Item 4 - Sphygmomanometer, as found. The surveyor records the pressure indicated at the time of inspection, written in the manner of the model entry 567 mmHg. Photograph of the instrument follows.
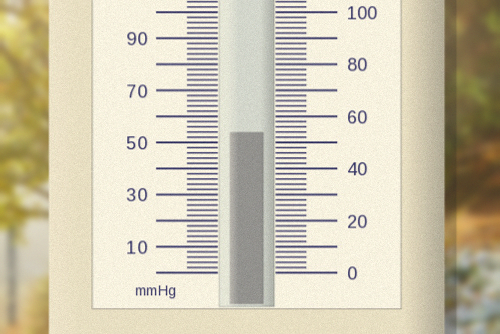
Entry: 54 mmHg
